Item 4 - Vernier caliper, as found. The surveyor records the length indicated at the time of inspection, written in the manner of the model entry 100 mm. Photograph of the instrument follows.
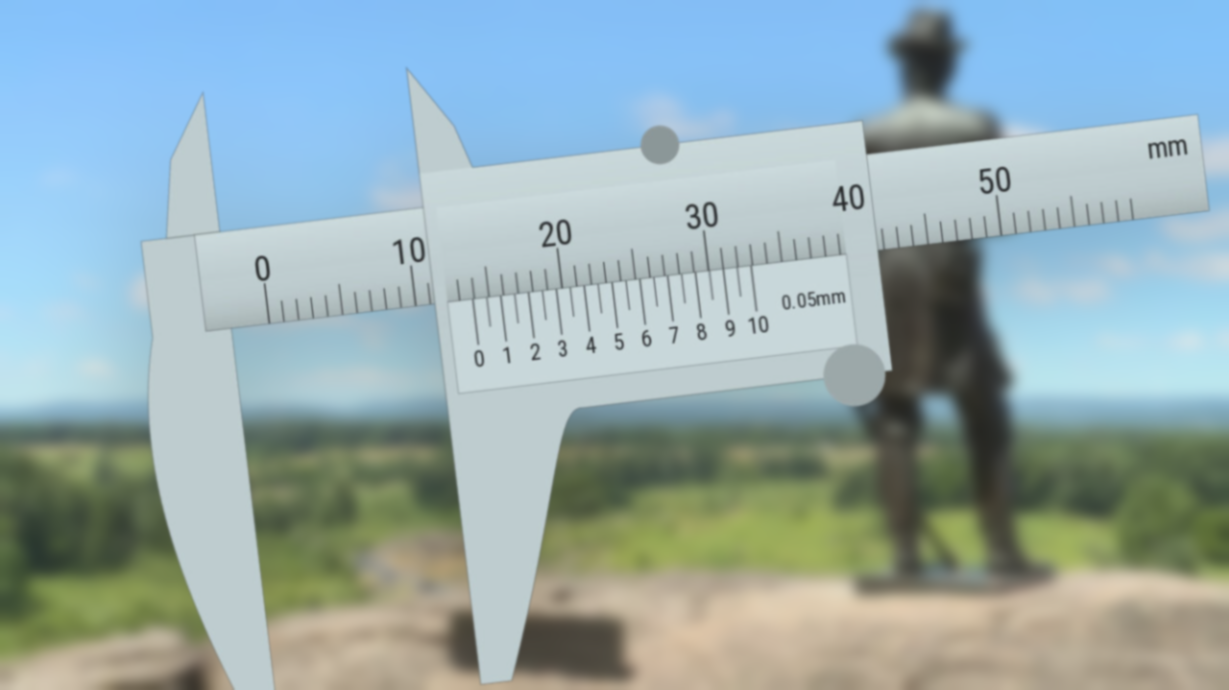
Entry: 13.9 mm
